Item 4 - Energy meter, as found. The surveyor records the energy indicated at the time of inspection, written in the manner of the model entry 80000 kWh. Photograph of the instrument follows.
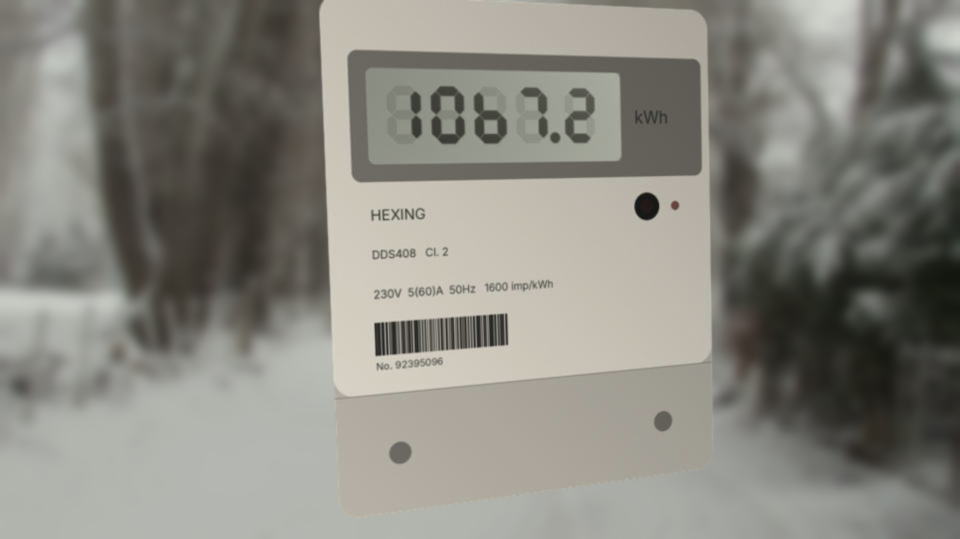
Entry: 1067.2 kWh
